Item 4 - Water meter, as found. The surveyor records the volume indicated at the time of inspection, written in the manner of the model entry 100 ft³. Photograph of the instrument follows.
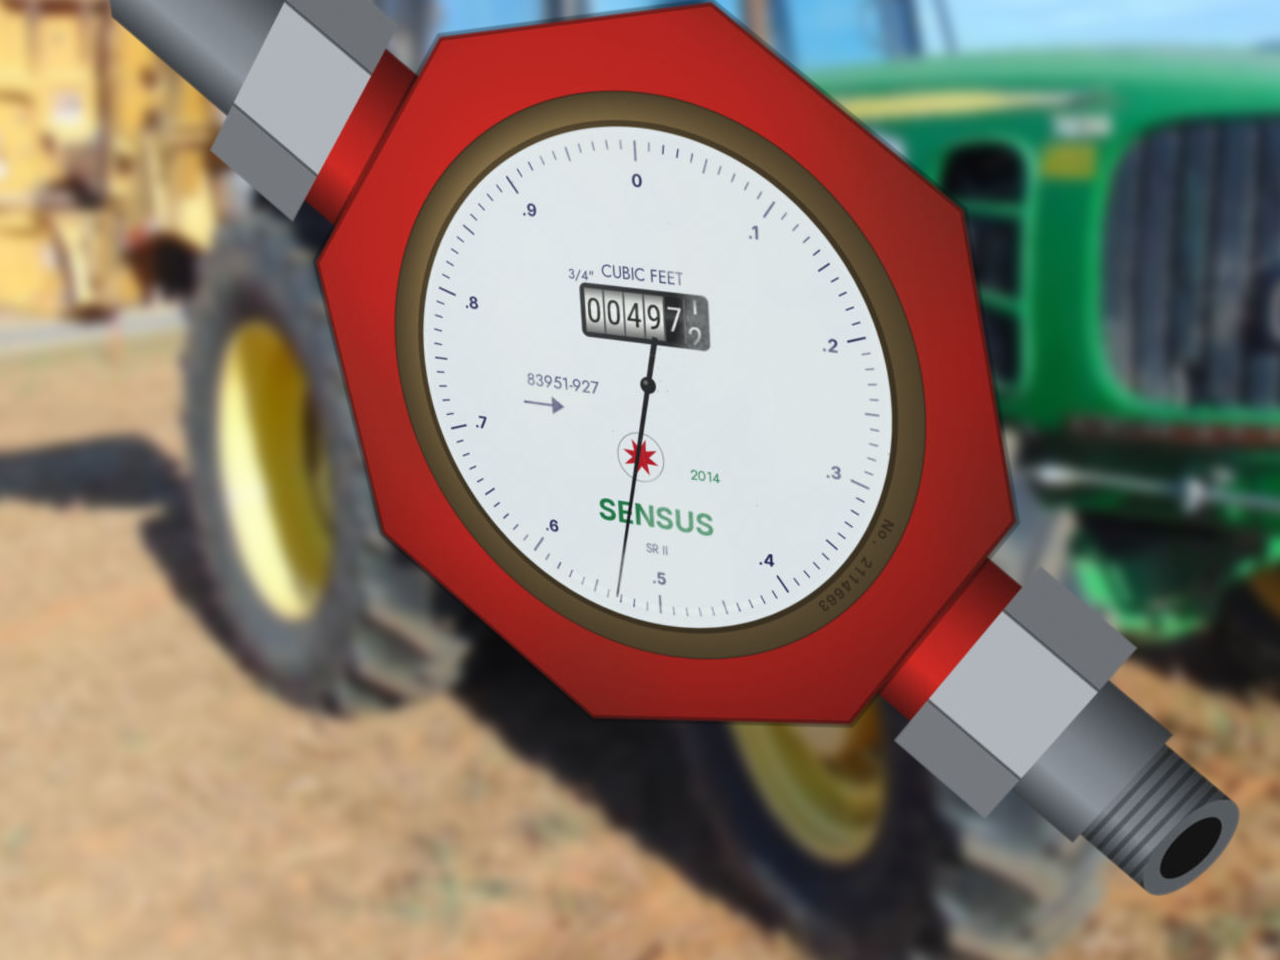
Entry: 4971.53 ft³
